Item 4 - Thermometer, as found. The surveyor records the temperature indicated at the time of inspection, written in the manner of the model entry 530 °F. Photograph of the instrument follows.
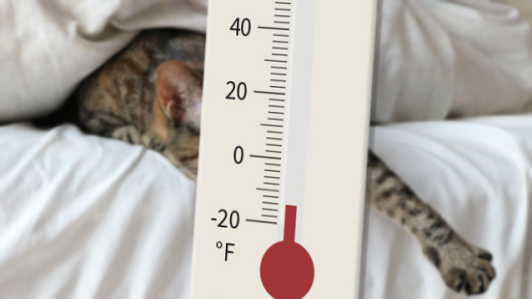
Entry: -14 °F
